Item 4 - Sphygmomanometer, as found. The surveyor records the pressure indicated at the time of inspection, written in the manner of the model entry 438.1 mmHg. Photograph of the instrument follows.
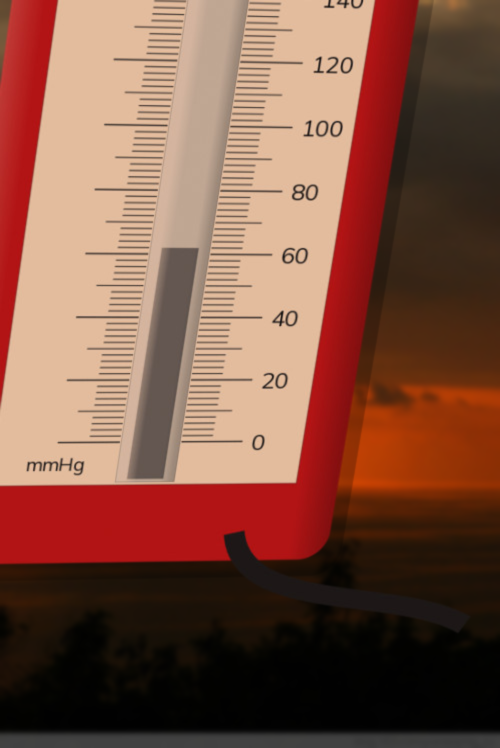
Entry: 62 mmHg
